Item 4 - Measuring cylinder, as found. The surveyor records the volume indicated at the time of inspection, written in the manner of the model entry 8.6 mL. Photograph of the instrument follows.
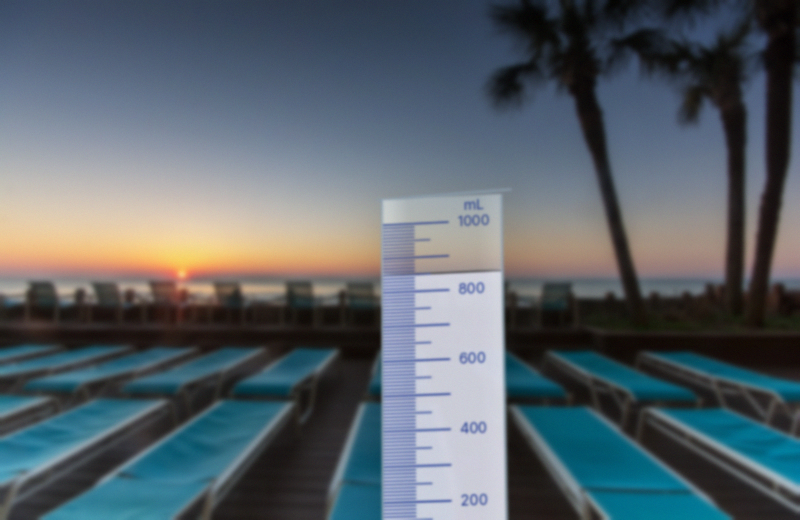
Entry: 850 mL
